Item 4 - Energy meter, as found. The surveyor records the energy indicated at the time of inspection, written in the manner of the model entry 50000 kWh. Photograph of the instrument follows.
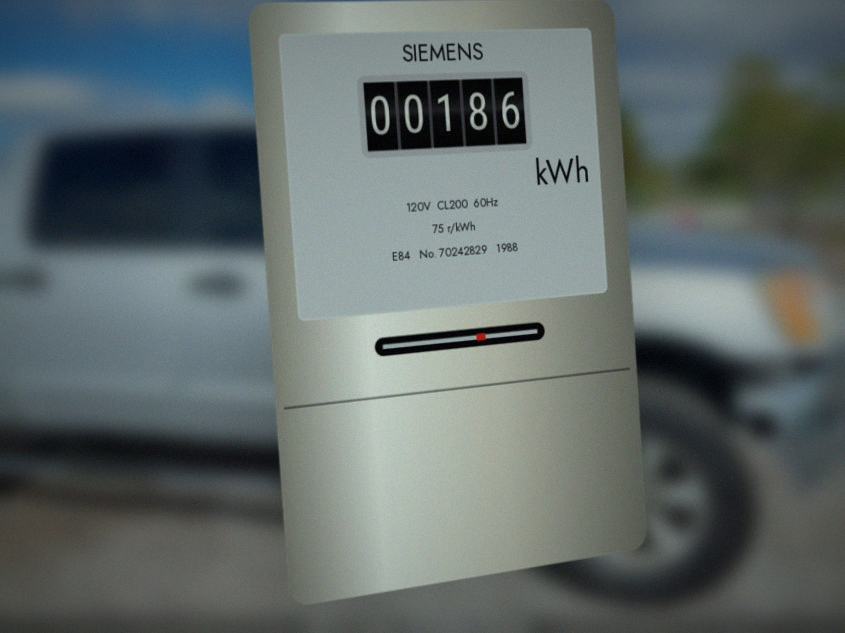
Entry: 186 kWh
